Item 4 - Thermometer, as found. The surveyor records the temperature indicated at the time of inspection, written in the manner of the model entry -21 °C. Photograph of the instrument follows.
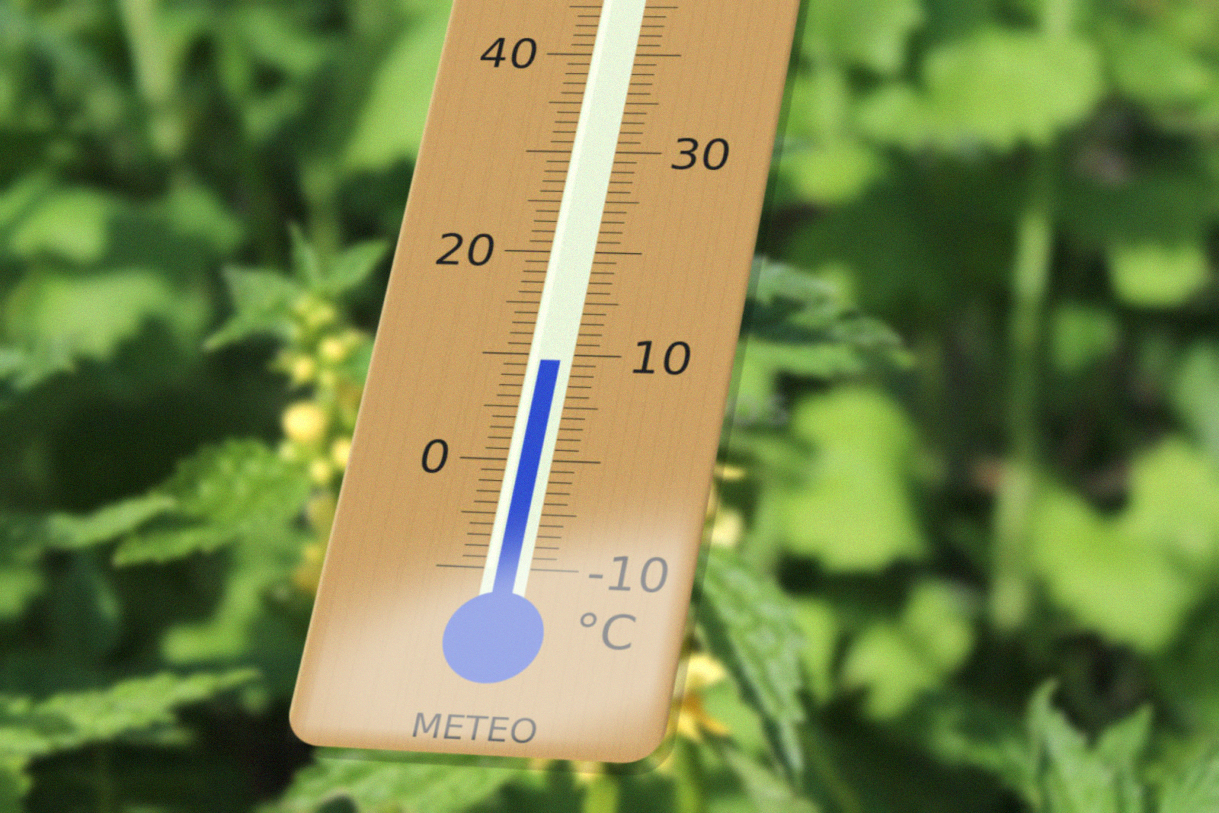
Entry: 9.5 °C
